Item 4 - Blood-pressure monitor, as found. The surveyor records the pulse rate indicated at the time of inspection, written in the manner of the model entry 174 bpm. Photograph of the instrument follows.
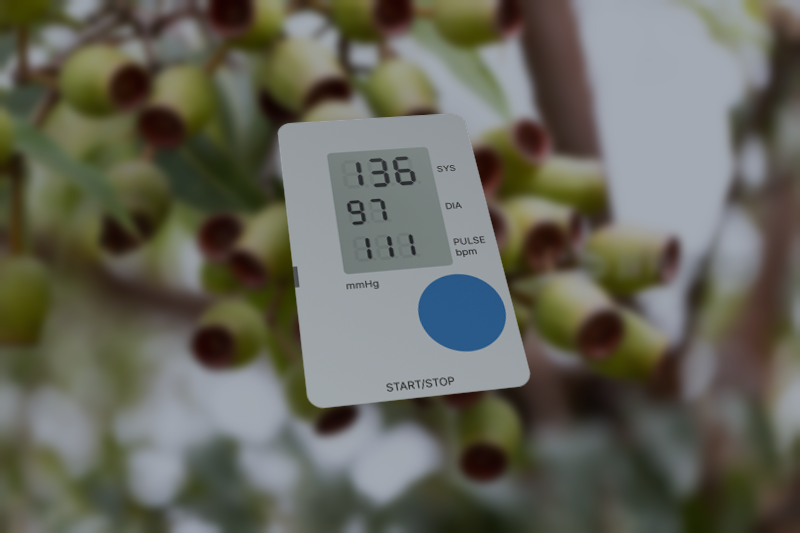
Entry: 111 bpm
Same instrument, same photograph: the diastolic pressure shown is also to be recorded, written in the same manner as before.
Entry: 97 mmHg
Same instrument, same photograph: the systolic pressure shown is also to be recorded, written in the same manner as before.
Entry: 136 mmHg
